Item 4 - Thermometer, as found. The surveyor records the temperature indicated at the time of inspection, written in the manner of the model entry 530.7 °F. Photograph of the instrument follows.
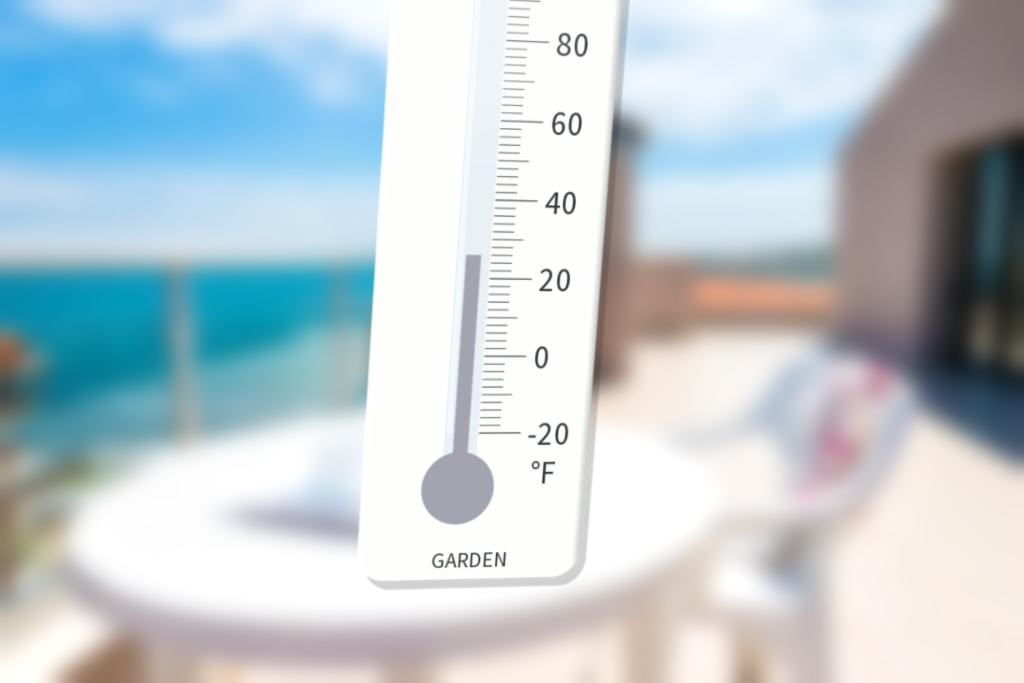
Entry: 26 °F
